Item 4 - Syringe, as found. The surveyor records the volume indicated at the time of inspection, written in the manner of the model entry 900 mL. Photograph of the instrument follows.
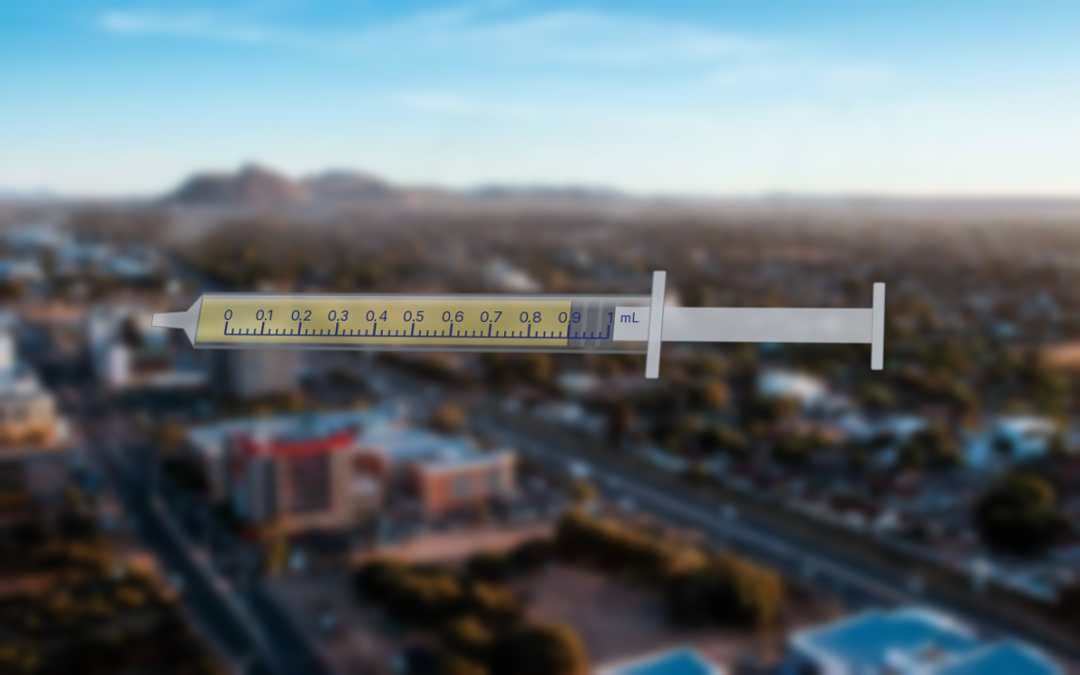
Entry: 0.9 mL
